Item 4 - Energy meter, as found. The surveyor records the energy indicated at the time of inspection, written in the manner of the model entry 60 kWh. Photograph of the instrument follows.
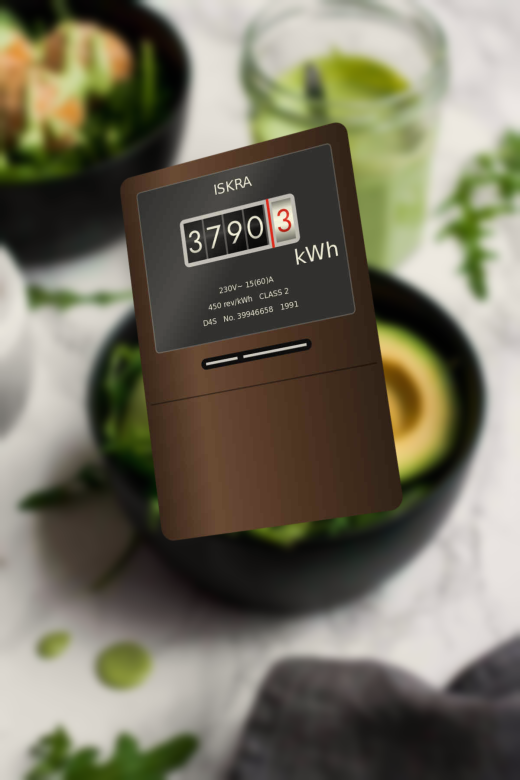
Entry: 3790.3 kWh
